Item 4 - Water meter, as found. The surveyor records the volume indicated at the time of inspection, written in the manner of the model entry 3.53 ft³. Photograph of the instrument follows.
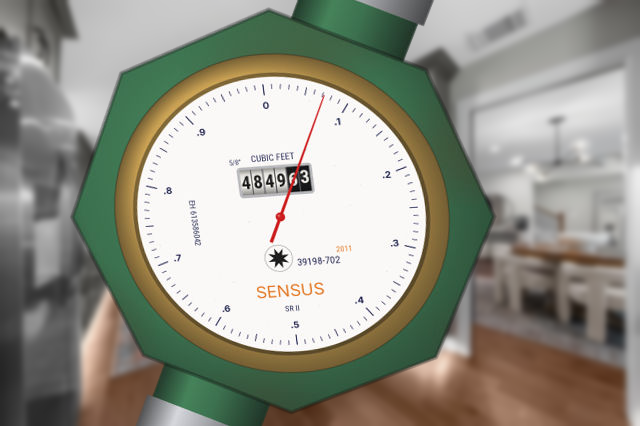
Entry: 484963.07 ft³
